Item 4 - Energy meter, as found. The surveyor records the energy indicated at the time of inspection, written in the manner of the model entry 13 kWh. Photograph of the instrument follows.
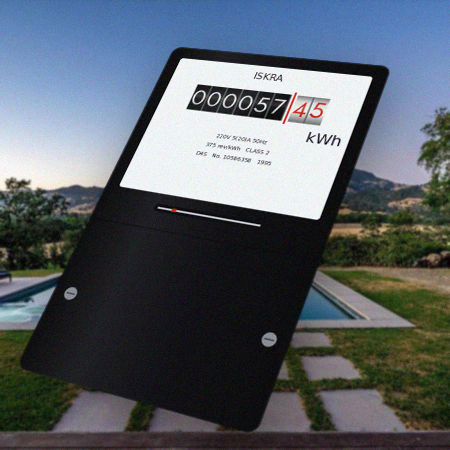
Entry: 57.45 kWh
